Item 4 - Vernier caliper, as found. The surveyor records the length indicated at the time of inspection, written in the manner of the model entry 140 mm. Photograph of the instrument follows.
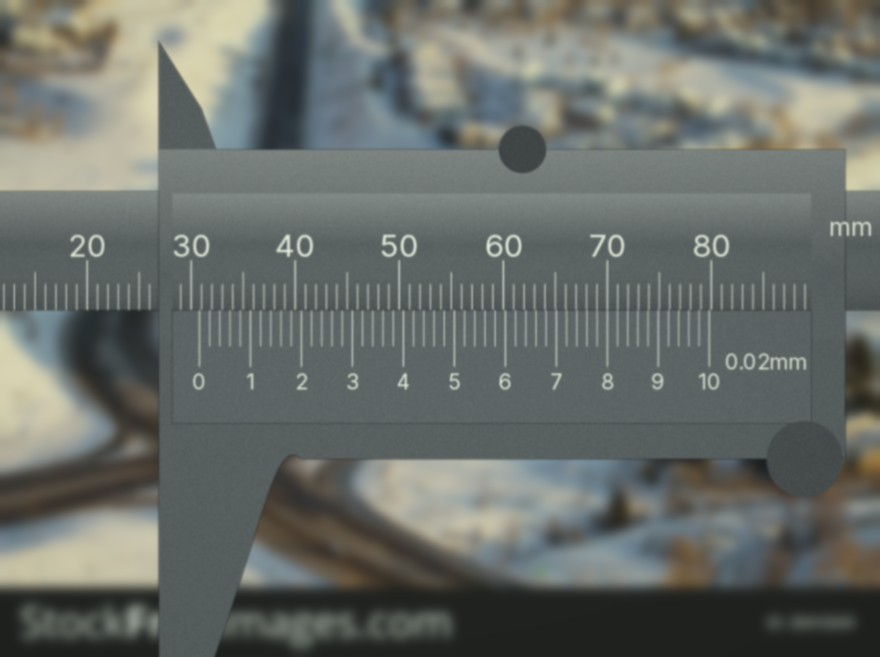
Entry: 30.8 mm
